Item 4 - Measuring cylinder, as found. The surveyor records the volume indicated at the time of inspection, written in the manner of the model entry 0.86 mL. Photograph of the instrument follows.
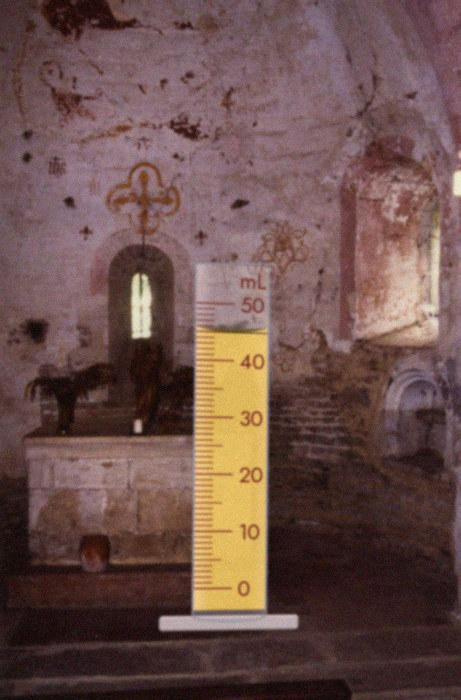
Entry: 45 mL
